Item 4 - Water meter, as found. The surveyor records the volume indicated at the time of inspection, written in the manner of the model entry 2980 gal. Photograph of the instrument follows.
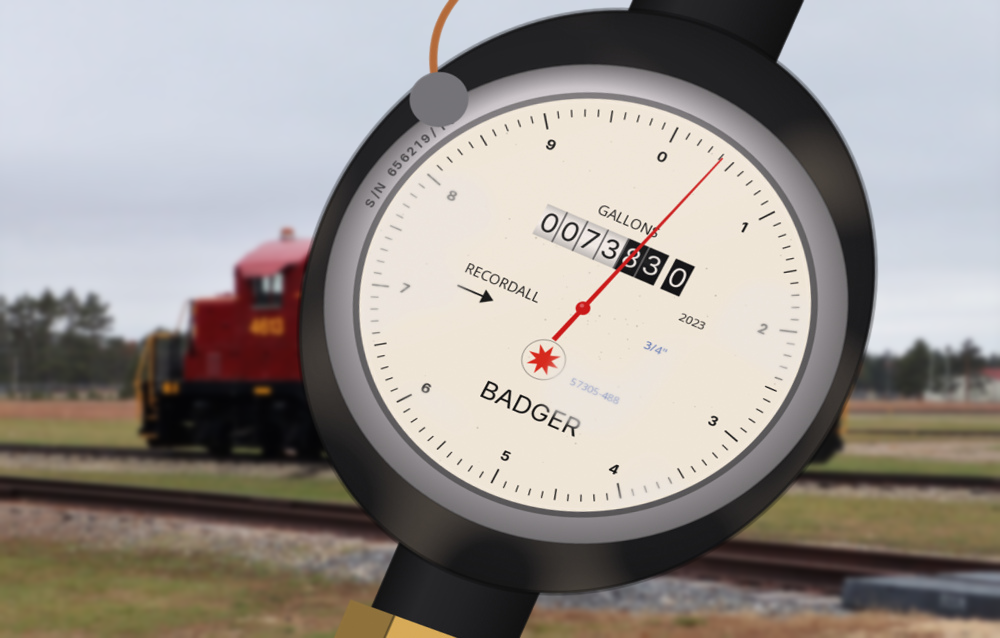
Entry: 73830.4 gal
